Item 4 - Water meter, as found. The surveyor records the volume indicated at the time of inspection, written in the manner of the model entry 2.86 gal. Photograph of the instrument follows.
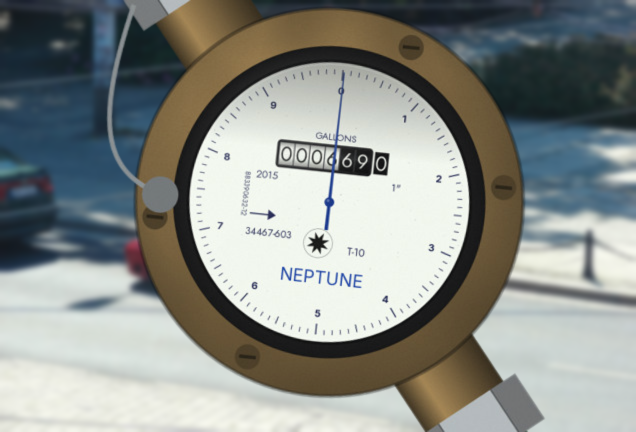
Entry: 6690.0 gal
